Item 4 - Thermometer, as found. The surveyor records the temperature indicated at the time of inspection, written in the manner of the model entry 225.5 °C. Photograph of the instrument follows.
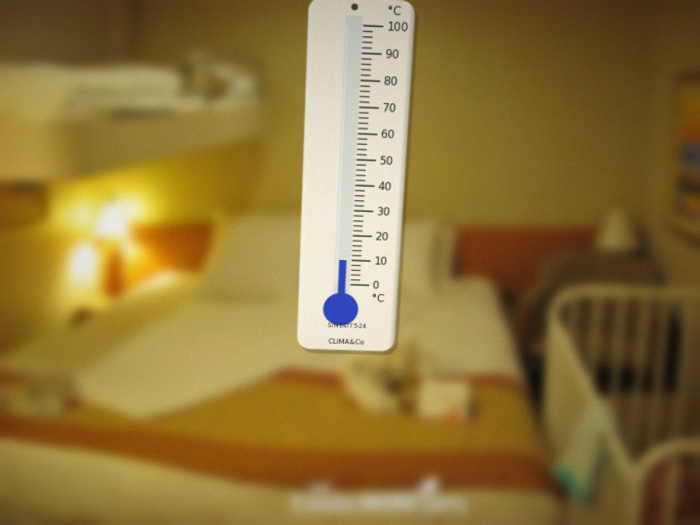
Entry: 10 °C
